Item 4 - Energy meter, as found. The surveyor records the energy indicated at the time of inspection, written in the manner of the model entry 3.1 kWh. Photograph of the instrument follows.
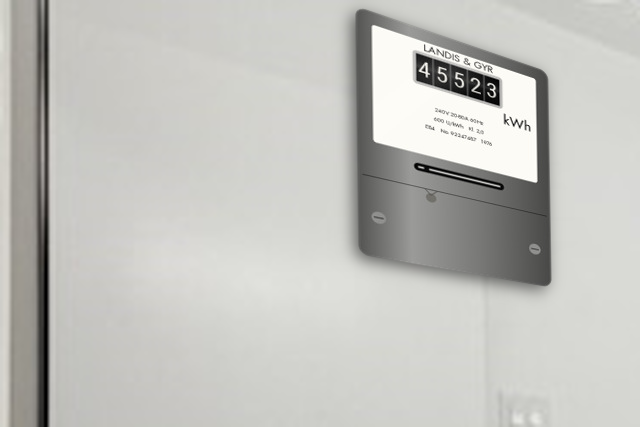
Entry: 45523 kWh
